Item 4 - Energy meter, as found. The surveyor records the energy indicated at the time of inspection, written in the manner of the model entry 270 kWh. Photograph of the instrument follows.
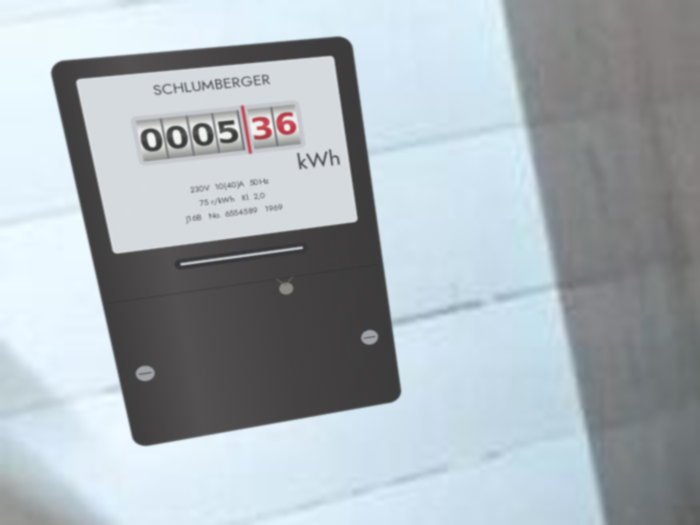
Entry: 5.36 kWh
